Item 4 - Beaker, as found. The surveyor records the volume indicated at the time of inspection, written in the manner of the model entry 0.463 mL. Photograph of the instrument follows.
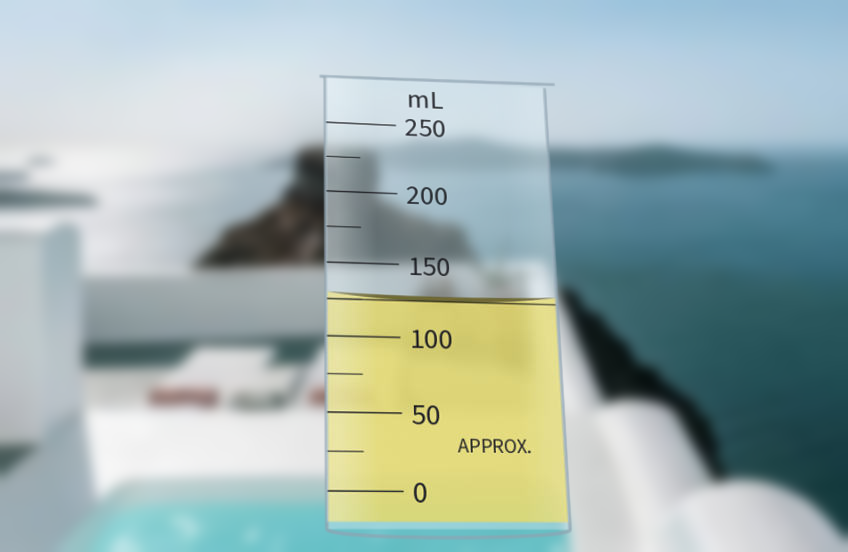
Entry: 125 mL
